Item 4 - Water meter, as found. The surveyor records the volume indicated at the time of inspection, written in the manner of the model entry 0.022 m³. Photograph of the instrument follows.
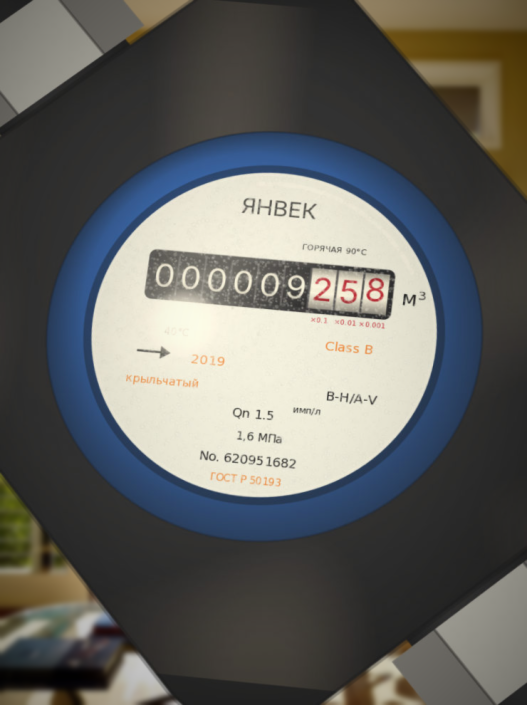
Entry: 9.258 m³
